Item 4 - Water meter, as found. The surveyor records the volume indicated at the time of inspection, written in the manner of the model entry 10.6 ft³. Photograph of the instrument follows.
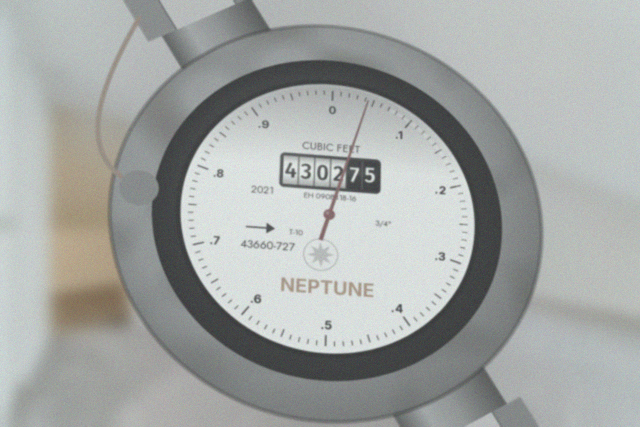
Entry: 430275.04 ft³
